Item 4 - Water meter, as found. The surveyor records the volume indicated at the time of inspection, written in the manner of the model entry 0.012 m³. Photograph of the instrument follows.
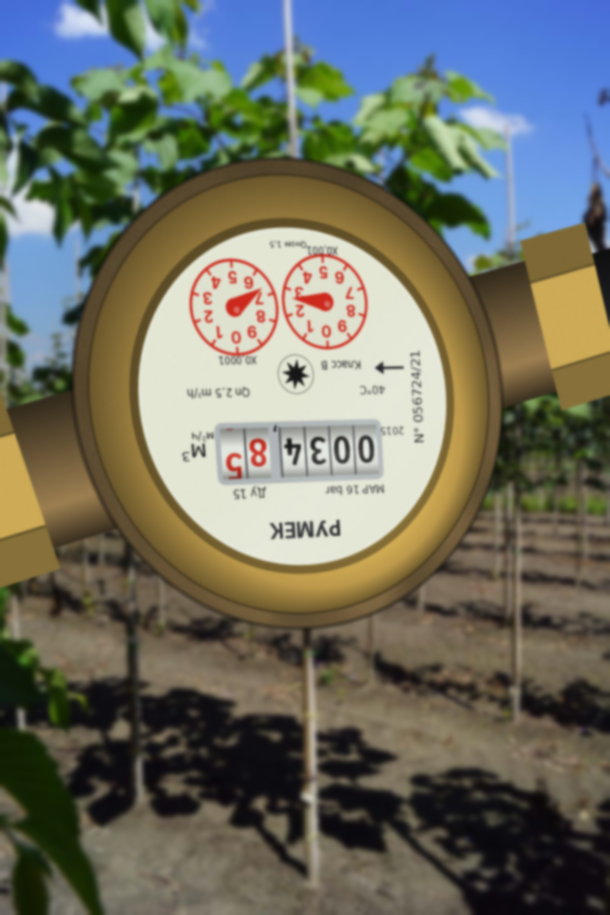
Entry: 34.8526 m³
